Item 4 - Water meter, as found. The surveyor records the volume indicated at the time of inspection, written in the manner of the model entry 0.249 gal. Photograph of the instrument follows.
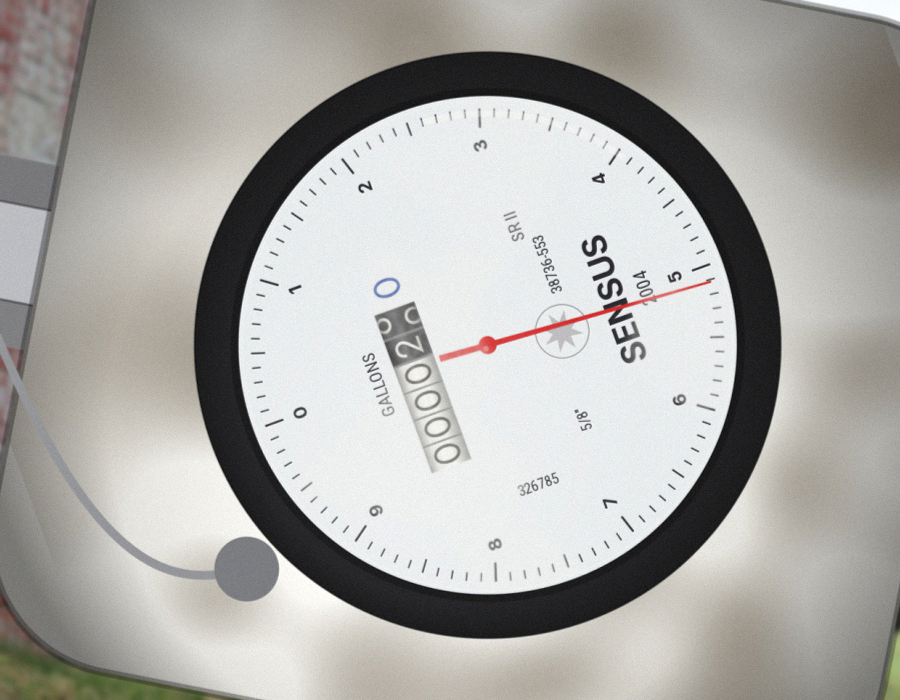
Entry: 285.1 gal
